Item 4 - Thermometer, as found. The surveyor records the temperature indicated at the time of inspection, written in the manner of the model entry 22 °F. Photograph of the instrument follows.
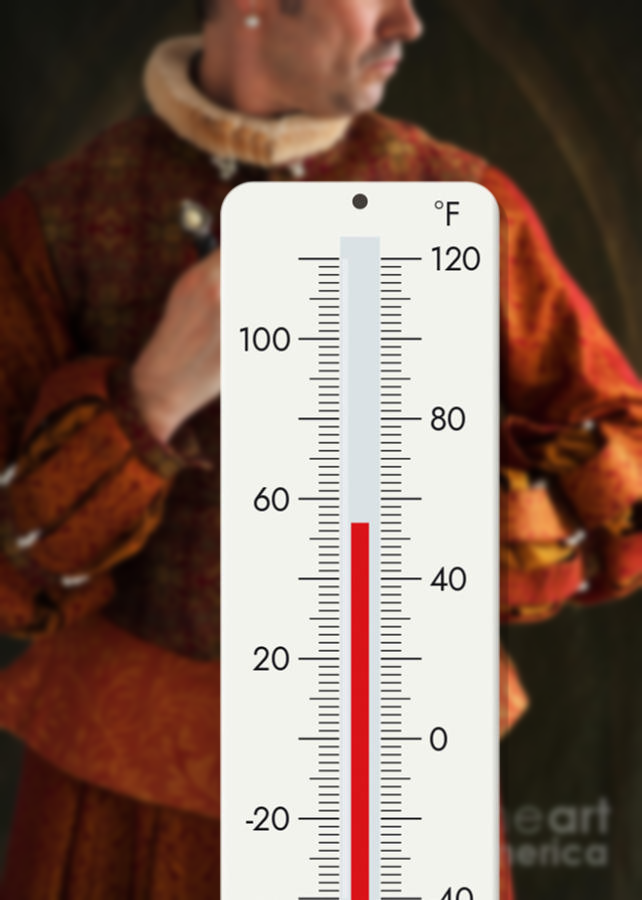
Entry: 54 °F
